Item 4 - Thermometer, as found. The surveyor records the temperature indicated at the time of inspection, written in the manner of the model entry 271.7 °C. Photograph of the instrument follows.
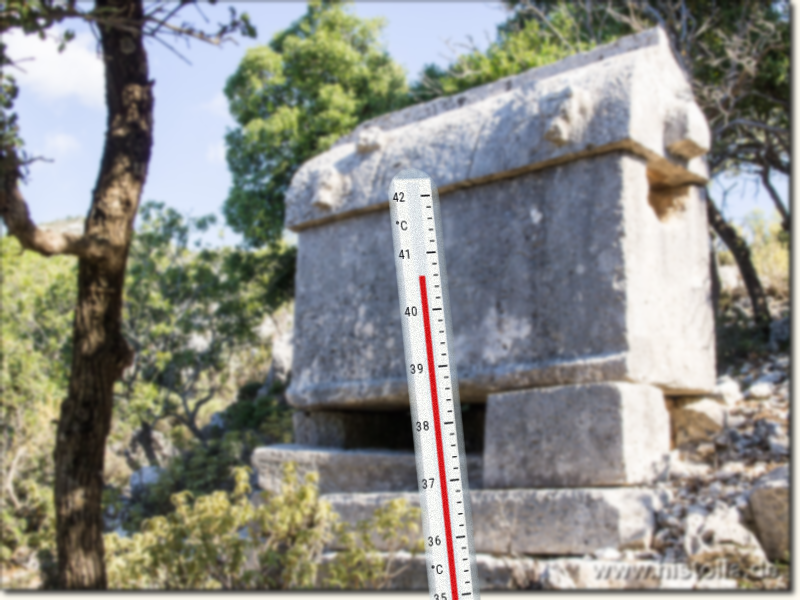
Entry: 40.6 °C
